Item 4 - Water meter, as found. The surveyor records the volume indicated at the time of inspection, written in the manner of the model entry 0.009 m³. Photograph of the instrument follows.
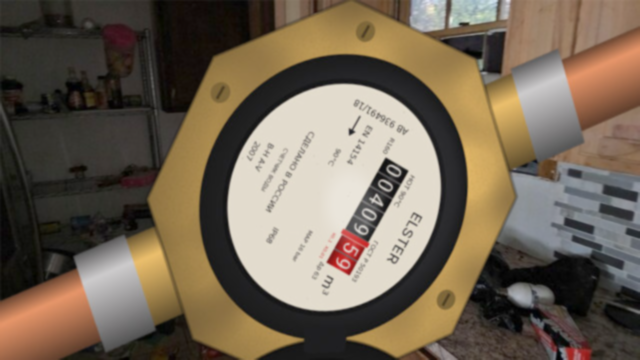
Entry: 409.59 m³
